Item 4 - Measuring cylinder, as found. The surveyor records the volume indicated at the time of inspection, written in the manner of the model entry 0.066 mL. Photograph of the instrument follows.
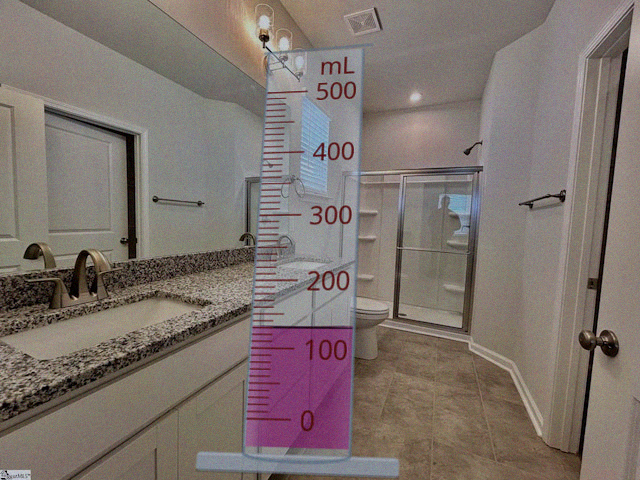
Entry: 130 mL
